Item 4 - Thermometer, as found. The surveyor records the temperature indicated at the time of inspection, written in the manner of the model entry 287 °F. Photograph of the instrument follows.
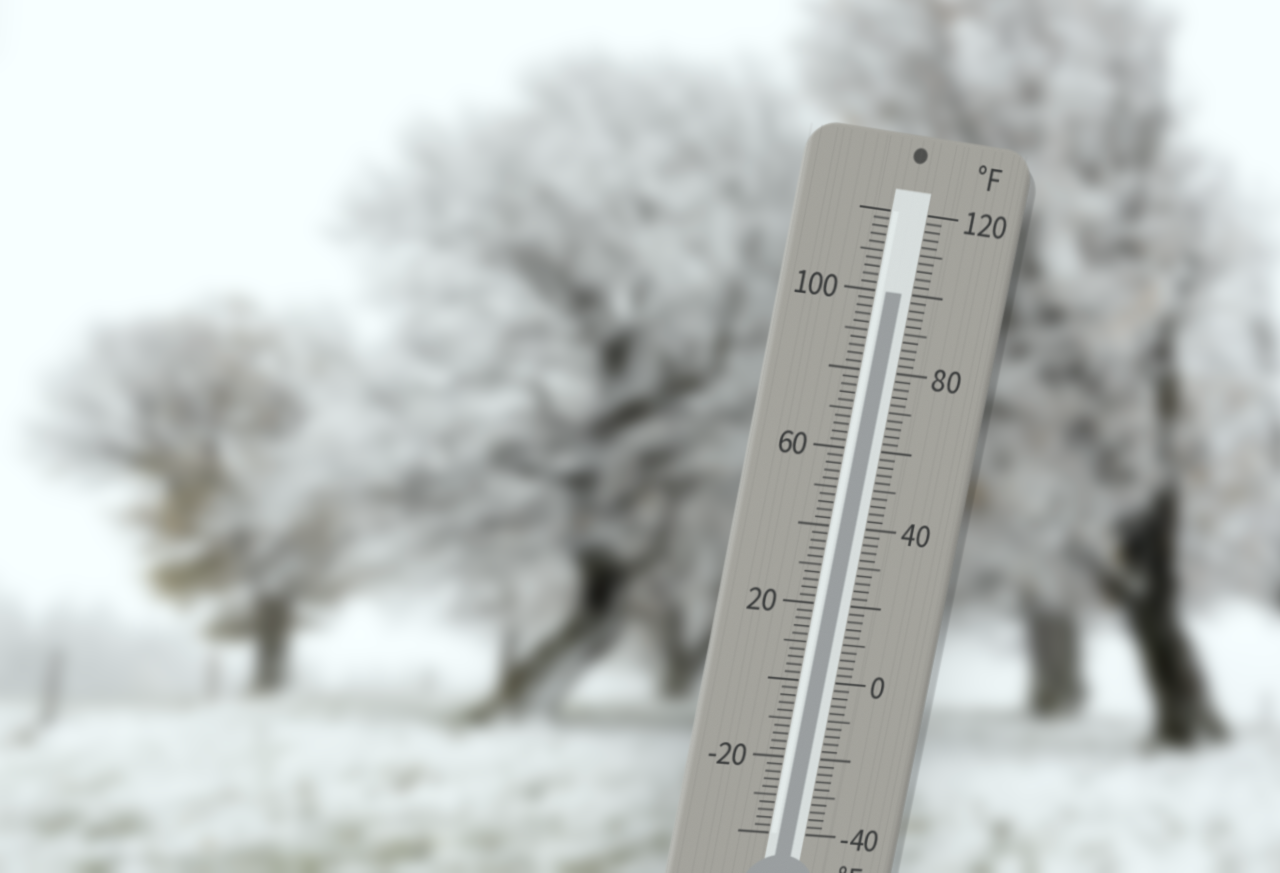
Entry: 100 °F
